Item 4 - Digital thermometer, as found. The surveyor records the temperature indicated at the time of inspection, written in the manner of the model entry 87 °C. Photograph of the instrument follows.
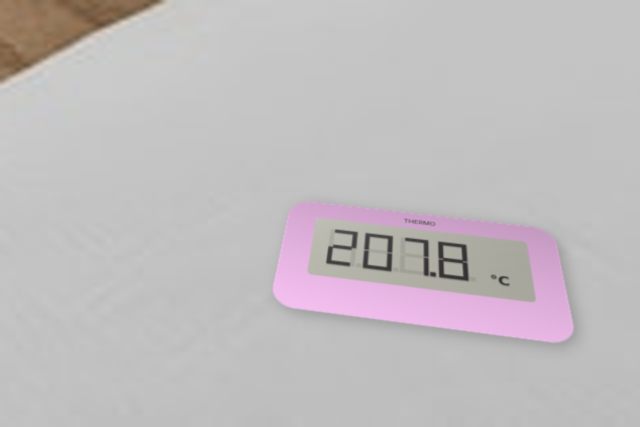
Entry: 207.8 °C
